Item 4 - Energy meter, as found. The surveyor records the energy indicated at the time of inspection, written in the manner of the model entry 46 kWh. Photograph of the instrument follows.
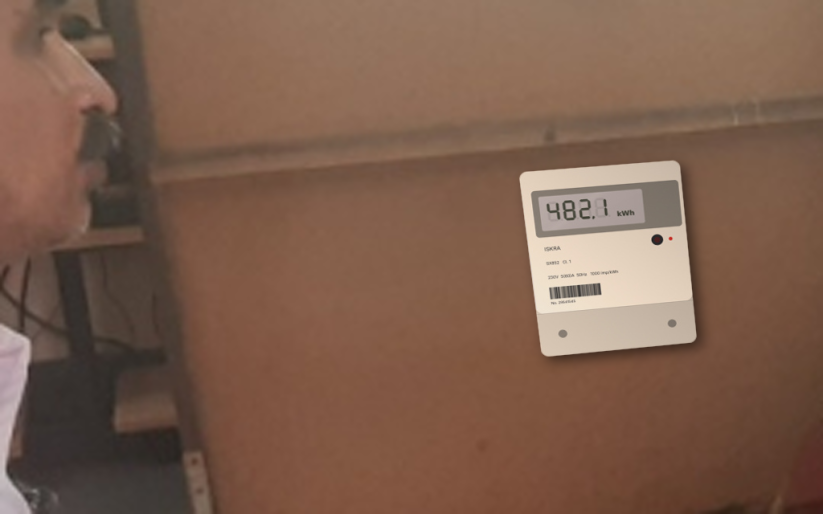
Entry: 482.1 kWh
